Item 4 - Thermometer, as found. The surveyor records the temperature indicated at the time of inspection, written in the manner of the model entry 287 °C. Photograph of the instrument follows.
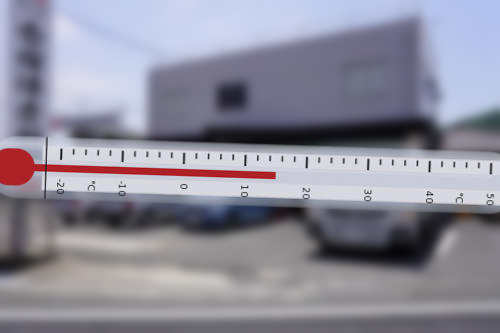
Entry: 15 °C
